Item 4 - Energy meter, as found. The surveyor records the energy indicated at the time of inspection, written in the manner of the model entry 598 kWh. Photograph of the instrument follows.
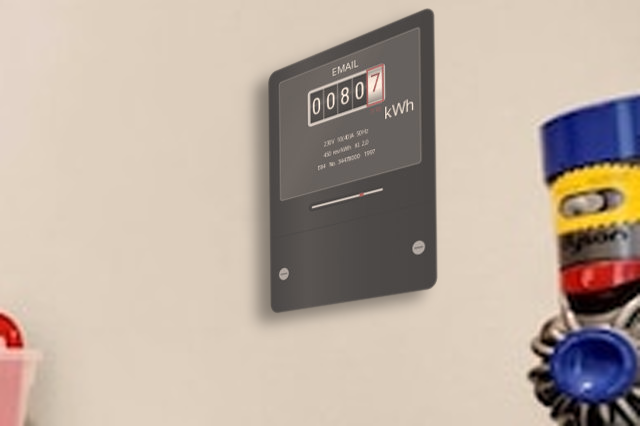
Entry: 80.7 kWh
